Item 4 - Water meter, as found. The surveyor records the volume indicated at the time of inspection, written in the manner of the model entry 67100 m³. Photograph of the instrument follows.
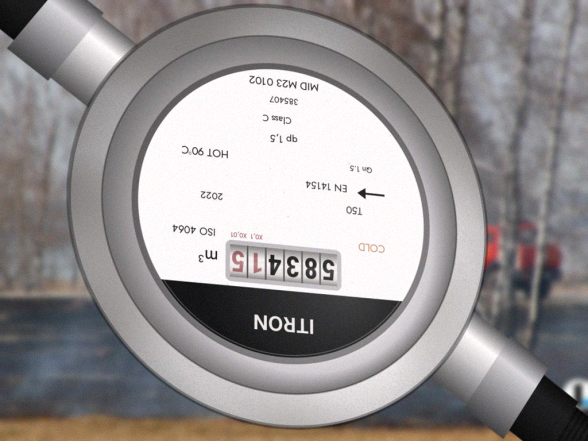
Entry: 5834.15 m³
